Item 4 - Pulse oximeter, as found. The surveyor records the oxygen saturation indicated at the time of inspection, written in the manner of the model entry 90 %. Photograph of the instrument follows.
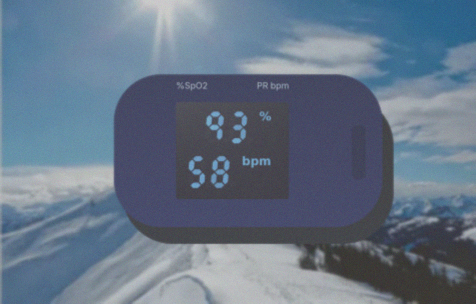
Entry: 93 %
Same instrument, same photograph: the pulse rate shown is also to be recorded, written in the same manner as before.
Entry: 58 bpm
